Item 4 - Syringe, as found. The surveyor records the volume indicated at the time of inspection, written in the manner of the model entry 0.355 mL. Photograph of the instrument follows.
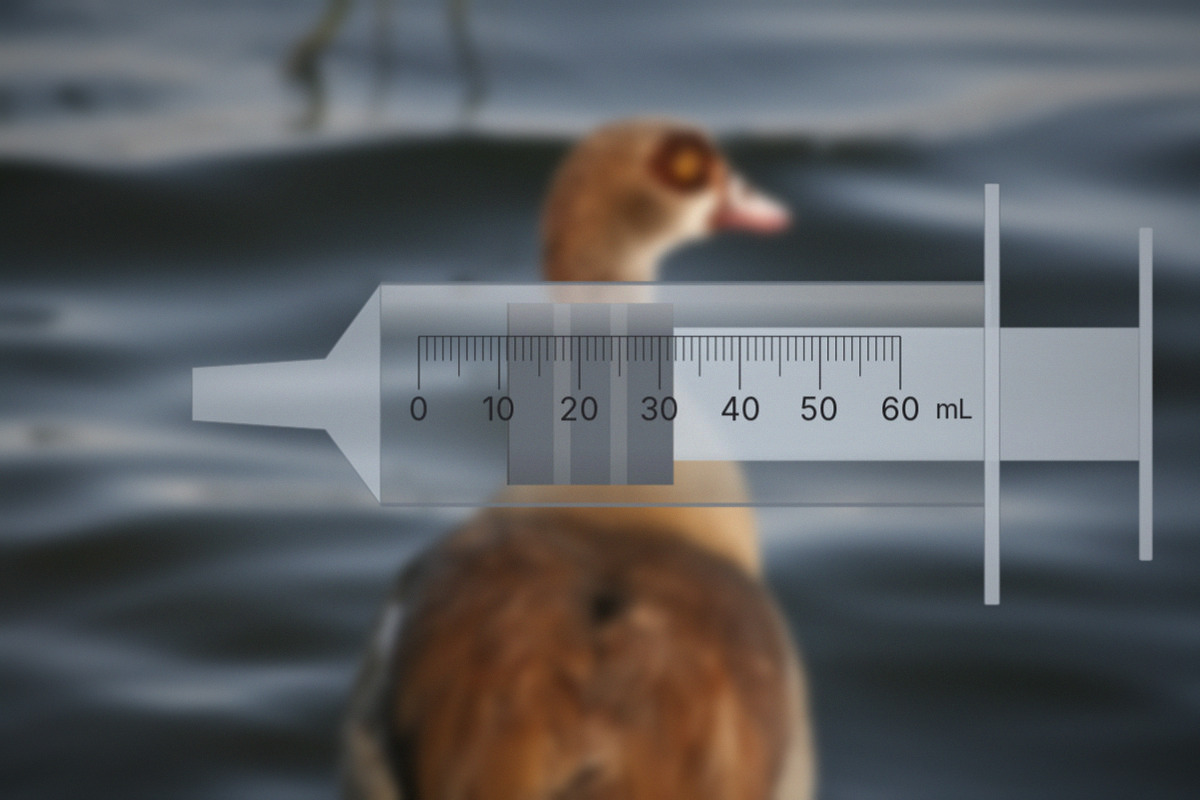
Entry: 11 mL
